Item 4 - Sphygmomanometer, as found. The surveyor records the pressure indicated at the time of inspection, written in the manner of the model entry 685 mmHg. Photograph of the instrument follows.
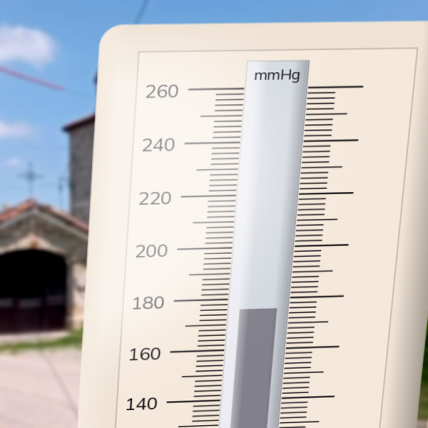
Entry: 176 mmHg
